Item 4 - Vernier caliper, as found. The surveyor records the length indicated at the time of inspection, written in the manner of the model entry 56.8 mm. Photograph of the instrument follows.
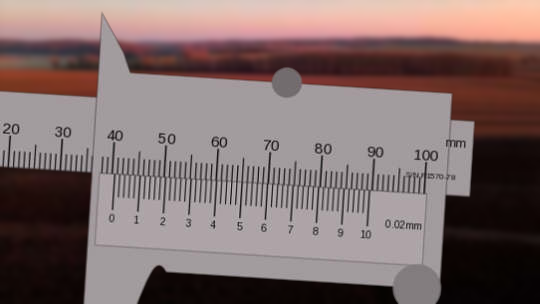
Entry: 40.5 mm
